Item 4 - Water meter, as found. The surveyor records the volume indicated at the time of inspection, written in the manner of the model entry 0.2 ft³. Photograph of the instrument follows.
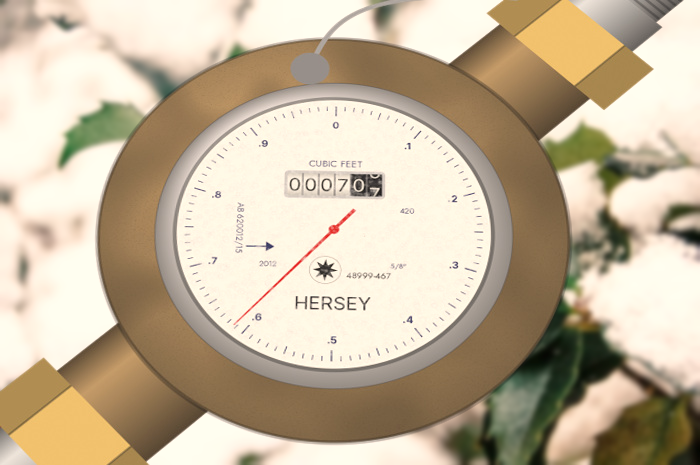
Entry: 706.61 ft³
